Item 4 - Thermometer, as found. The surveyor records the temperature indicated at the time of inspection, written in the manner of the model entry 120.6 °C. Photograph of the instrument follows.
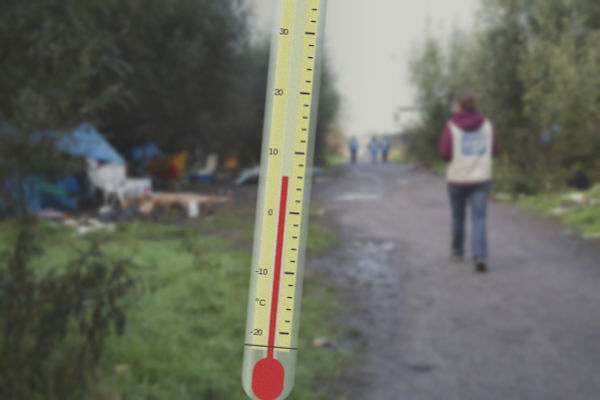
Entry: 6 °C
